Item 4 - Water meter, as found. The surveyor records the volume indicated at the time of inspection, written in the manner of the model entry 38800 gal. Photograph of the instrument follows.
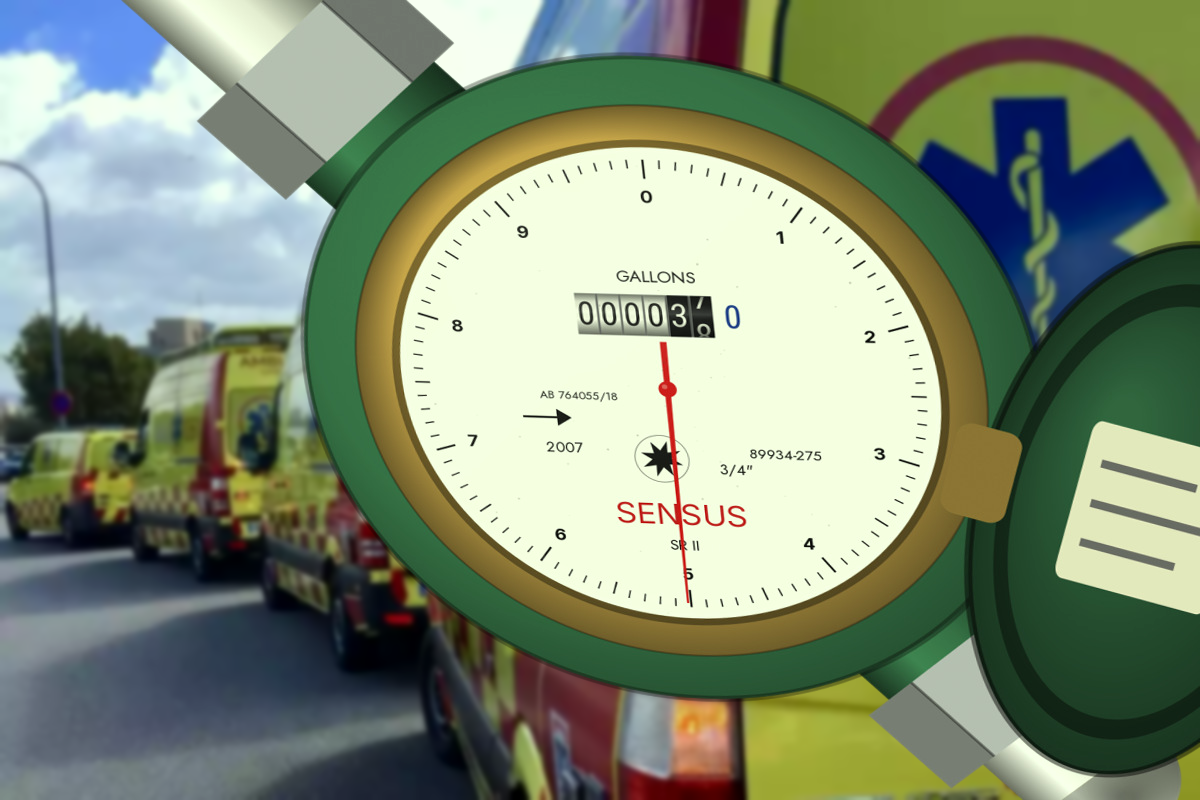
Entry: 375.0 gal
